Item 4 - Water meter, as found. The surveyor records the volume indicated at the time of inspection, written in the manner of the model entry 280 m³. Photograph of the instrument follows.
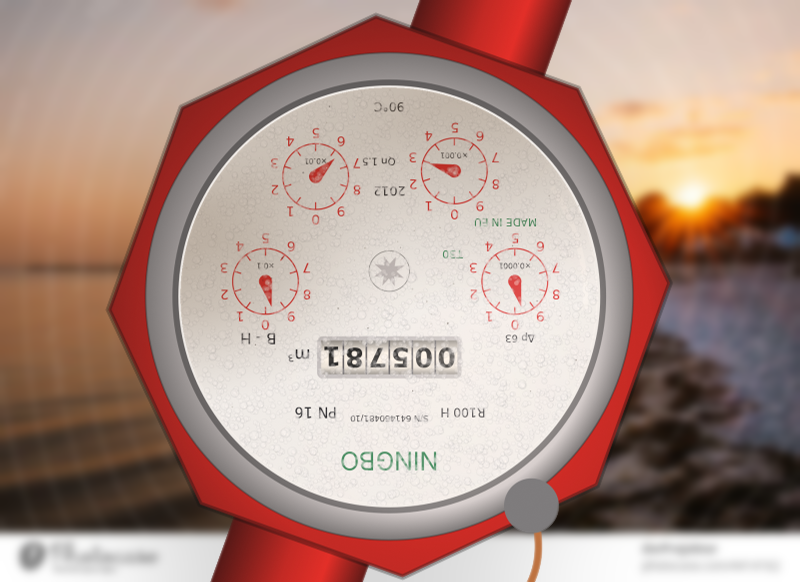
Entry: 5780.9629 m³
